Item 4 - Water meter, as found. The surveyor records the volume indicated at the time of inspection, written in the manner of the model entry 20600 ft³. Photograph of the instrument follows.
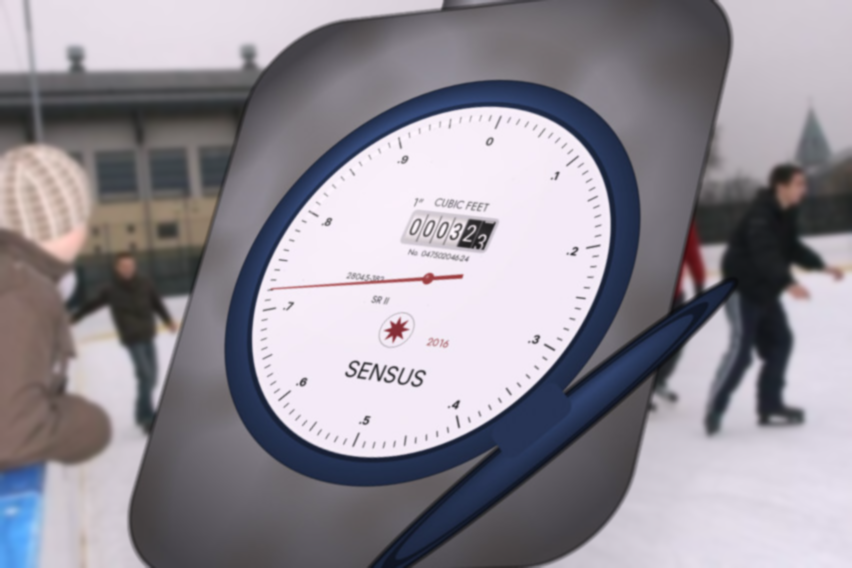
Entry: 322.72 ft³
